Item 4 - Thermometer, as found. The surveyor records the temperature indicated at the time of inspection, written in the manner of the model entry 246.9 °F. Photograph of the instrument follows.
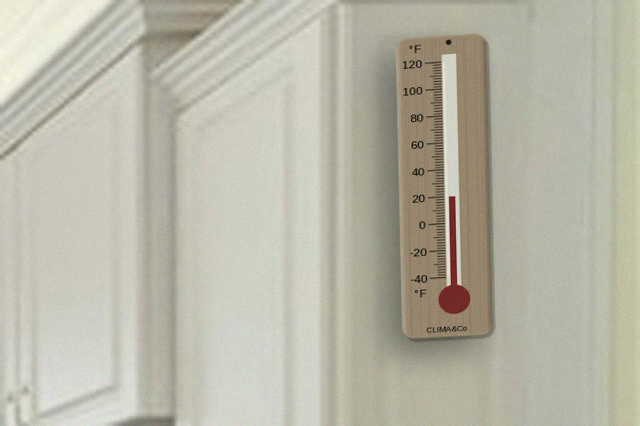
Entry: 20 °F
